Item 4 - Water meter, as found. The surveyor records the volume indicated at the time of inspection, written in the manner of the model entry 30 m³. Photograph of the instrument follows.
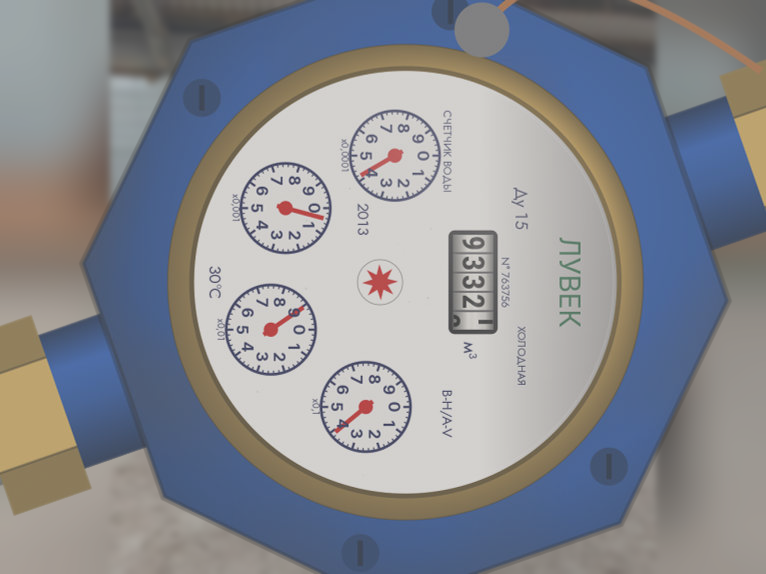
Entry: 93321.3904 m³
